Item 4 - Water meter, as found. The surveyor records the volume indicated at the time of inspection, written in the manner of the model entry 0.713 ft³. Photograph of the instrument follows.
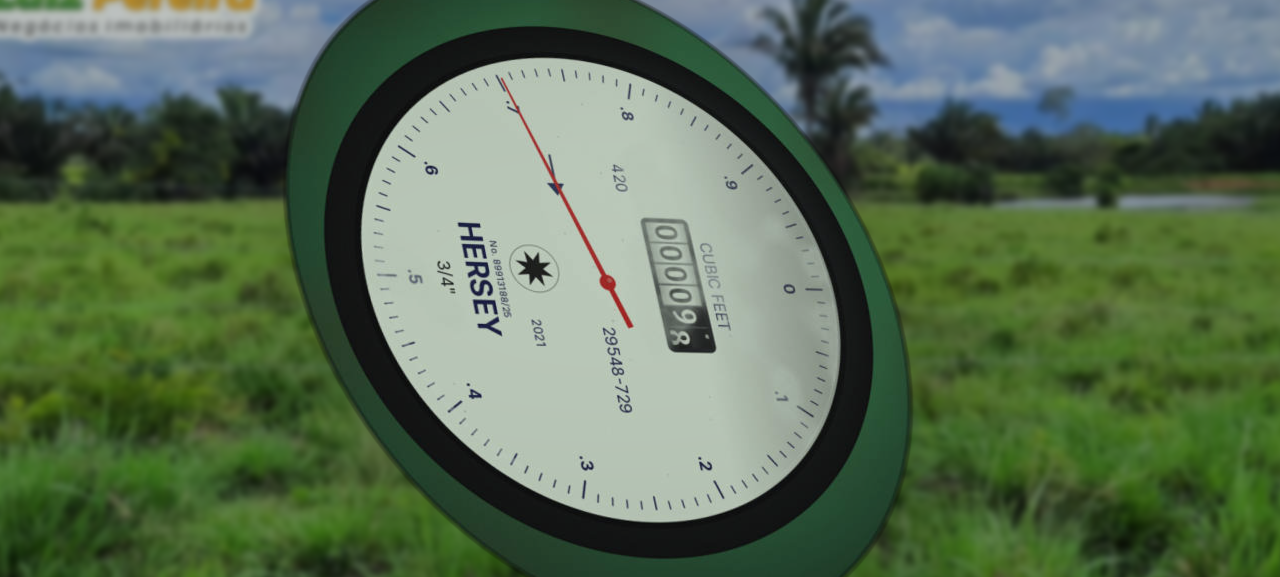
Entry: 97.70 ft³
